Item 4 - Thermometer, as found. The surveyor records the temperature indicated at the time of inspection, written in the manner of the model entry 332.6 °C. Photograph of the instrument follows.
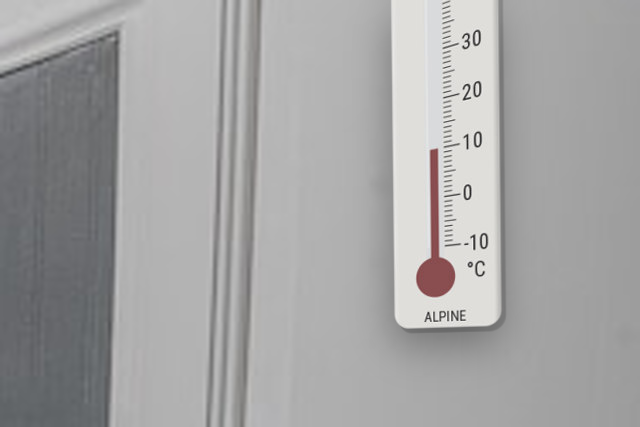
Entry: 10 °C
